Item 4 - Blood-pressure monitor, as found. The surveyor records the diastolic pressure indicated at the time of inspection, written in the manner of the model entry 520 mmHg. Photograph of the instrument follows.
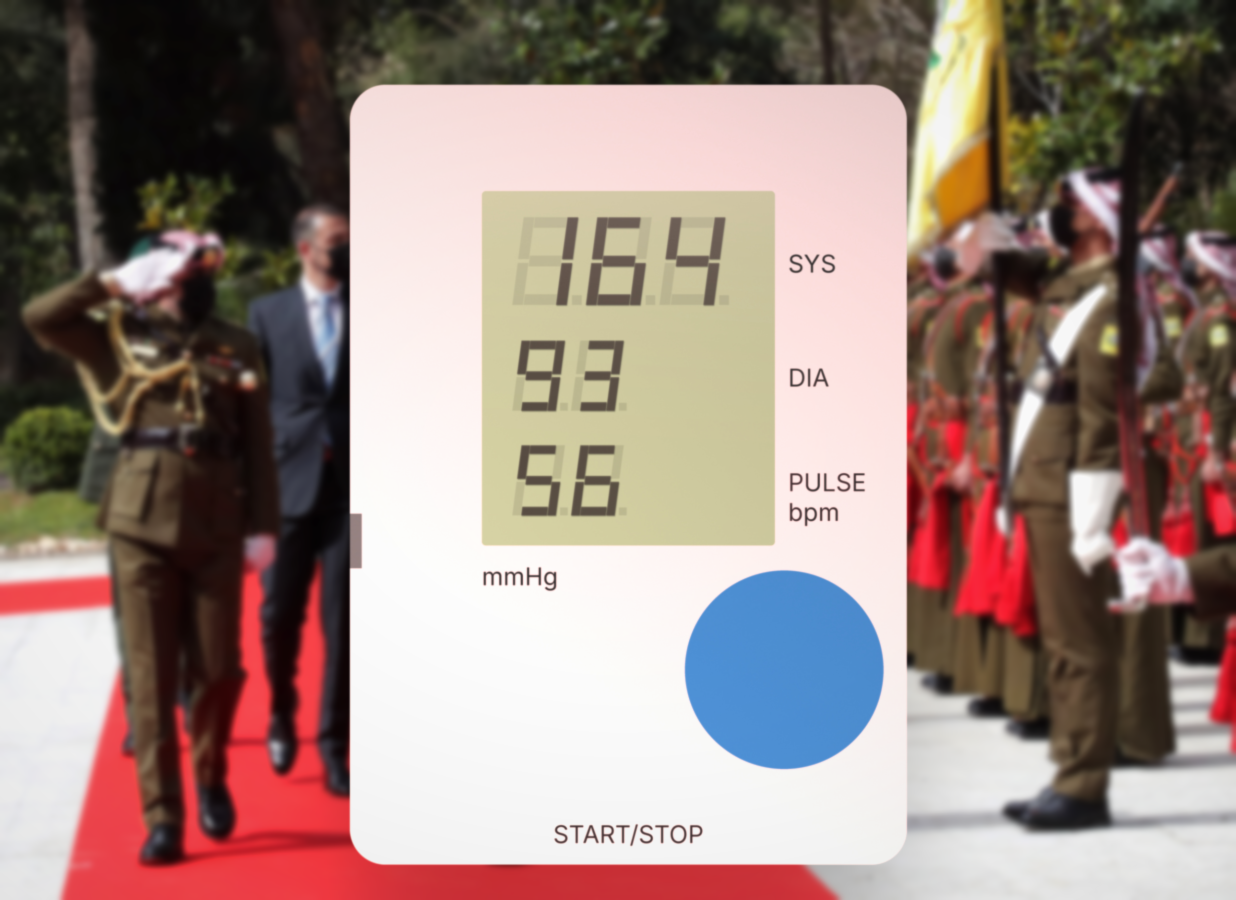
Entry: 93 mmHg
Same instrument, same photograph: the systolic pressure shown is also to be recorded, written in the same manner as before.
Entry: 164 mmHg
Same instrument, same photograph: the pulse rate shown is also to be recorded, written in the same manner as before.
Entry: 56 bpm
